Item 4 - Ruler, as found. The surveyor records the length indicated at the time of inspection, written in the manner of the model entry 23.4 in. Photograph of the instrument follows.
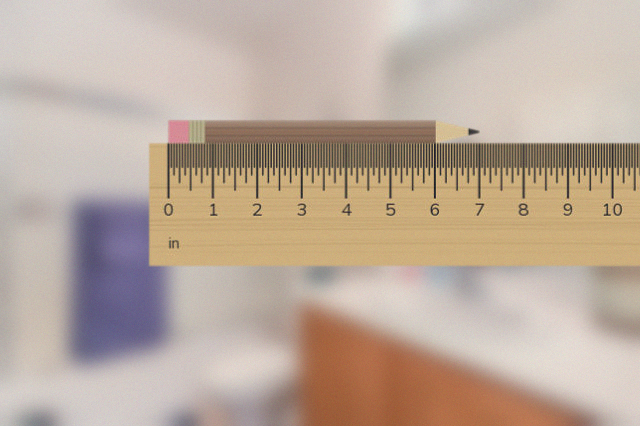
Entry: 7 in
